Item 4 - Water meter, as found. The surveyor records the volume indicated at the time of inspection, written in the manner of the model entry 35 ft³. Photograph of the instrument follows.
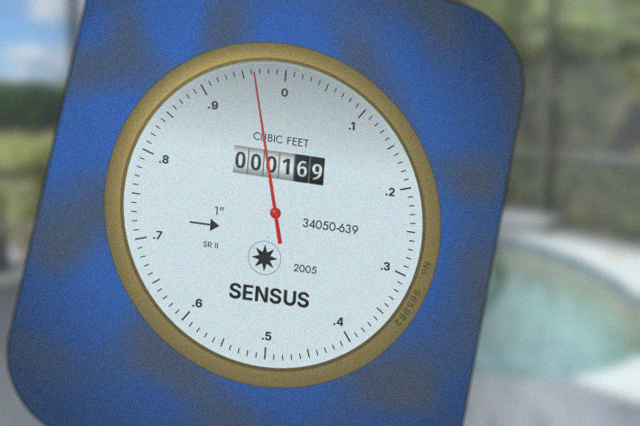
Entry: 168.96 ft³
